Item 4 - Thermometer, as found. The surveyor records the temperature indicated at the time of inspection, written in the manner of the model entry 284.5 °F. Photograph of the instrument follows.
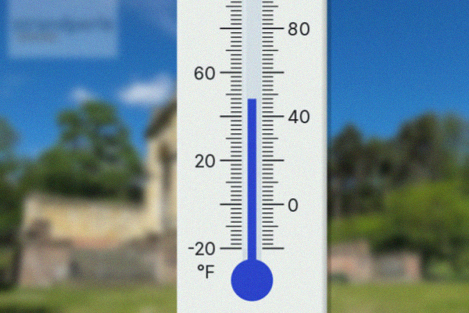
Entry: 48 °F
